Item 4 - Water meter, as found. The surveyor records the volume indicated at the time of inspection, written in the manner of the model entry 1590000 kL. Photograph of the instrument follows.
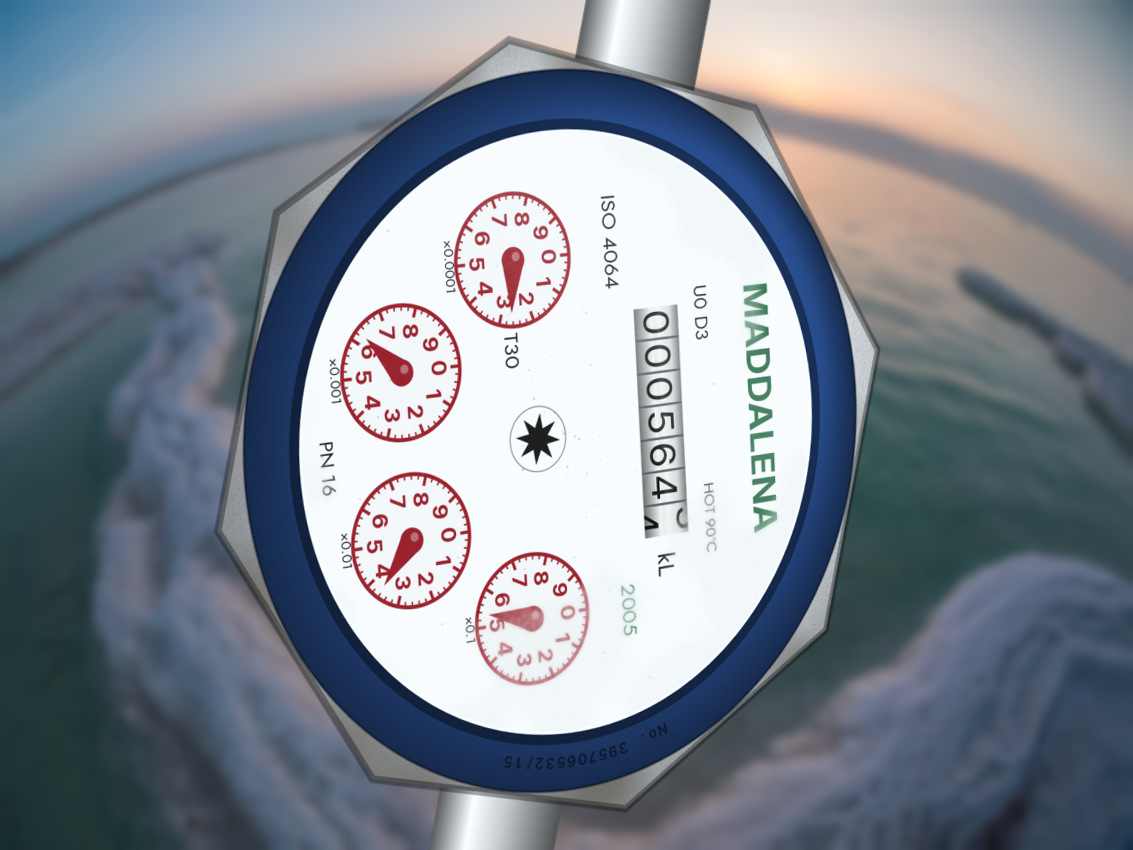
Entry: 5643.5362 kL
